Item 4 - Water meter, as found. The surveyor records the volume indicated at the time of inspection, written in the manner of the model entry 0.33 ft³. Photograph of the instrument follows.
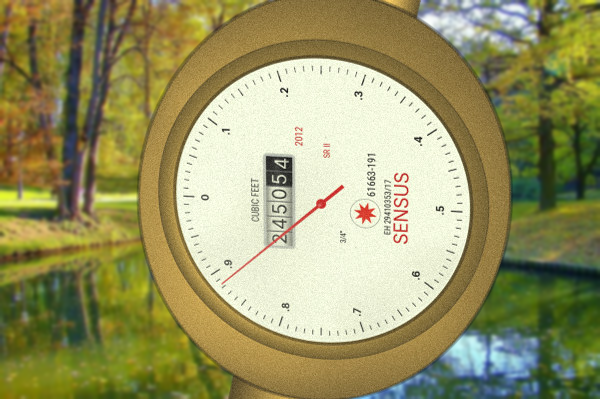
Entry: 245053.88 ft³
